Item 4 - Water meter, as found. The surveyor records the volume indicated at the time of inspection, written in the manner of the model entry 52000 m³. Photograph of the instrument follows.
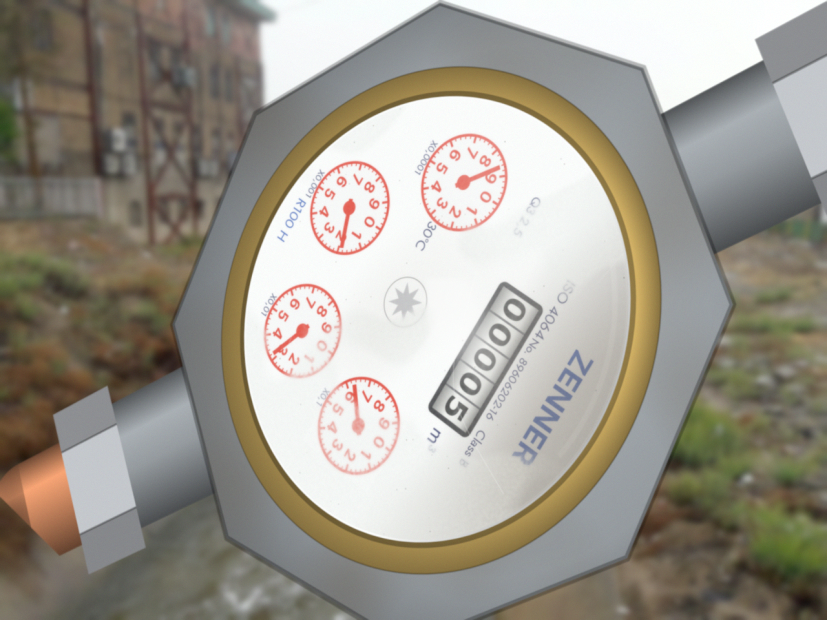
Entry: 5.6318 m³
